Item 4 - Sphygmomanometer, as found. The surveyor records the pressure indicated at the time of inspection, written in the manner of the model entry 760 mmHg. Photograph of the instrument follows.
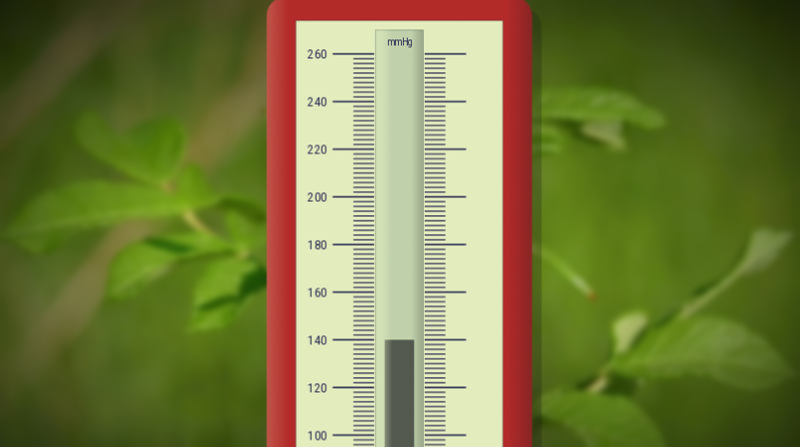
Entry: 140 mmHg
